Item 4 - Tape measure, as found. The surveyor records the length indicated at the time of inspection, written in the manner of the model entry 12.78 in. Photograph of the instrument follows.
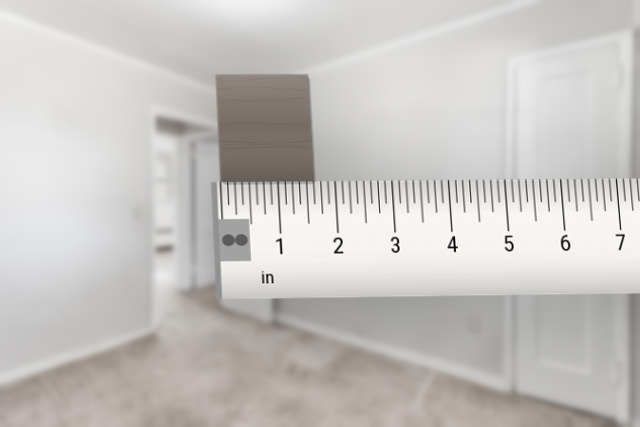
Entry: 1.625 in
